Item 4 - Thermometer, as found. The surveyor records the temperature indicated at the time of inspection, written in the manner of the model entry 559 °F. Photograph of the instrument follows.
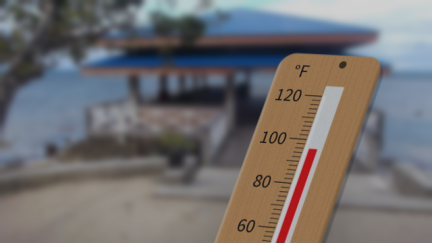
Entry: 96 °F
